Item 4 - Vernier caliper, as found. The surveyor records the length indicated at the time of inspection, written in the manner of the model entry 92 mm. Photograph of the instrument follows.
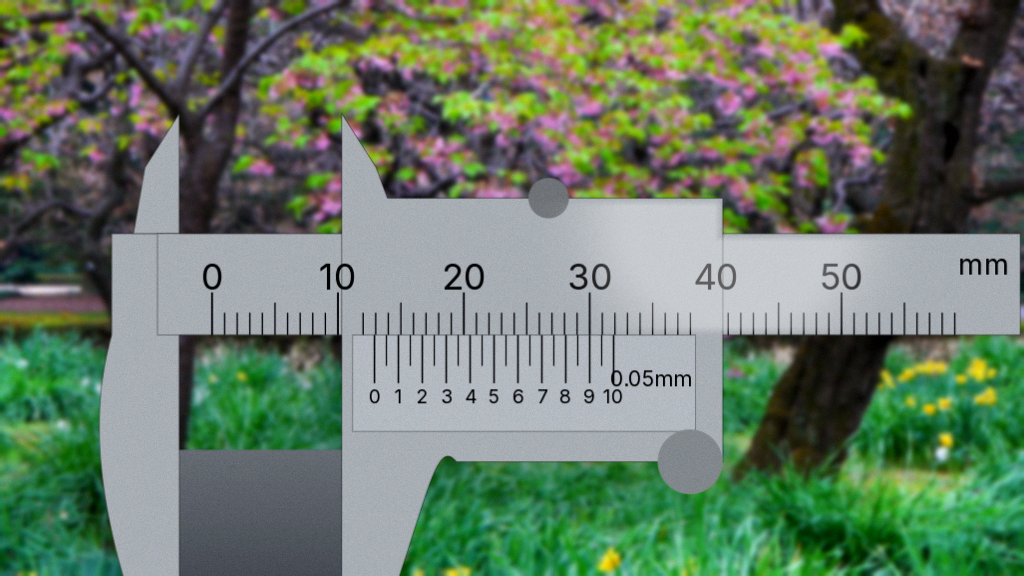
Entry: 12.9 mm
